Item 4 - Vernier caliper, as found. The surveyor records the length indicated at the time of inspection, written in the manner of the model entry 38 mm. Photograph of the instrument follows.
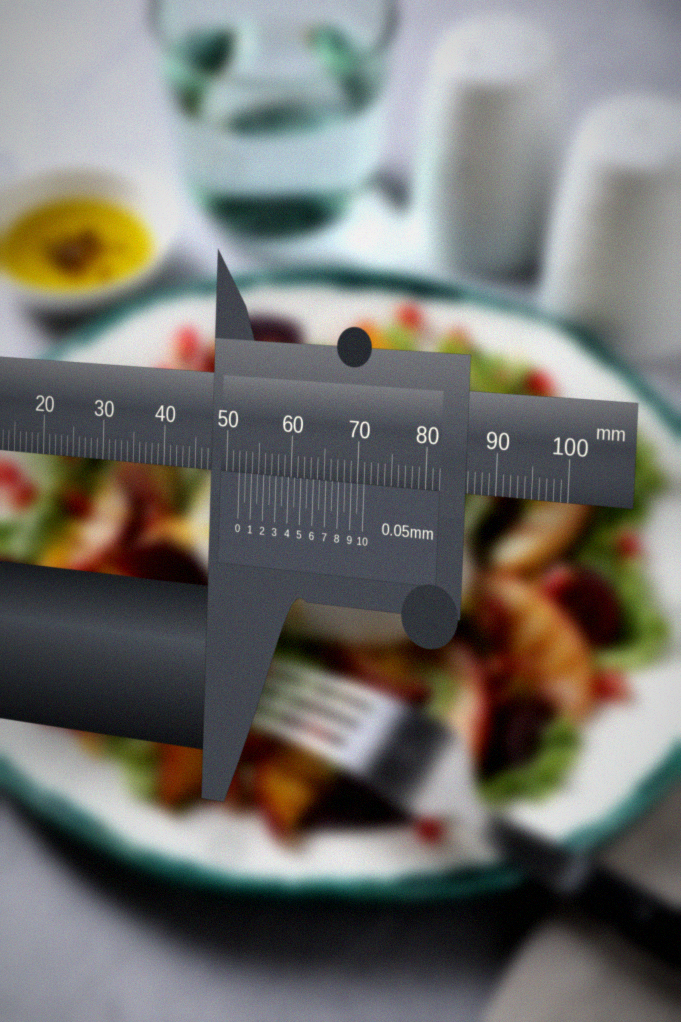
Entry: 52.0 mm
